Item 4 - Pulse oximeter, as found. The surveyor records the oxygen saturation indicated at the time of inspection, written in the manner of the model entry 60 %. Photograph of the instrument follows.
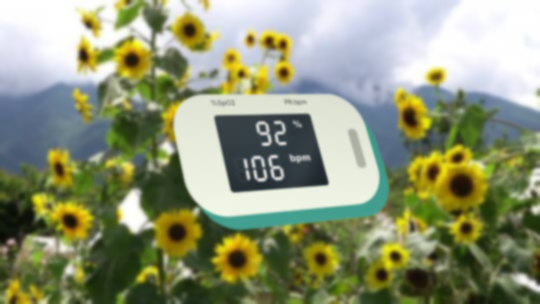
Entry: 92 %
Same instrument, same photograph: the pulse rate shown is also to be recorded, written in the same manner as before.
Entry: 106 bpm
